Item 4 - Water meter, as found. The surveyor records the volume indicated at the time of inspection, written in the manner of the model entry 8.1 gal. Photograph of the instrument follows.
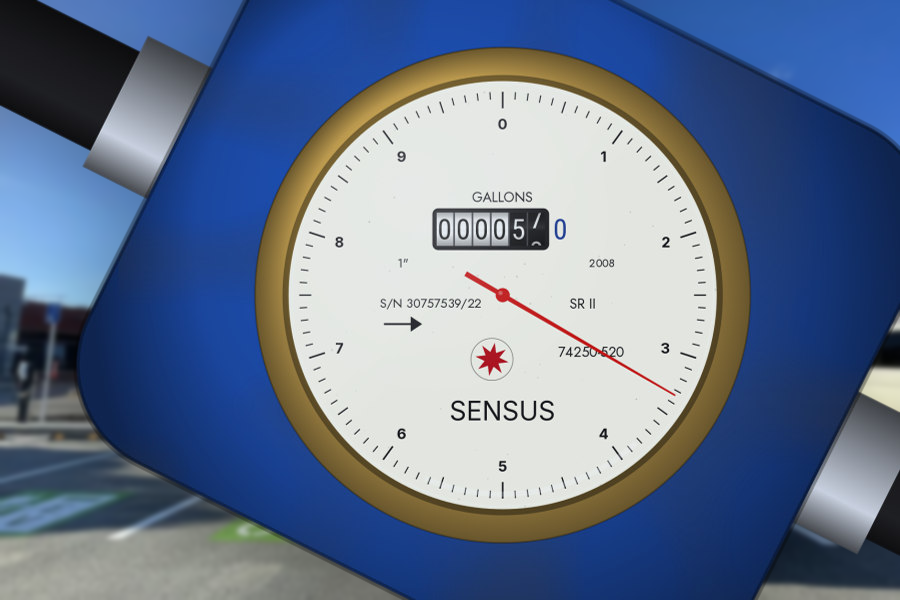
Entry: 573.3 gal
